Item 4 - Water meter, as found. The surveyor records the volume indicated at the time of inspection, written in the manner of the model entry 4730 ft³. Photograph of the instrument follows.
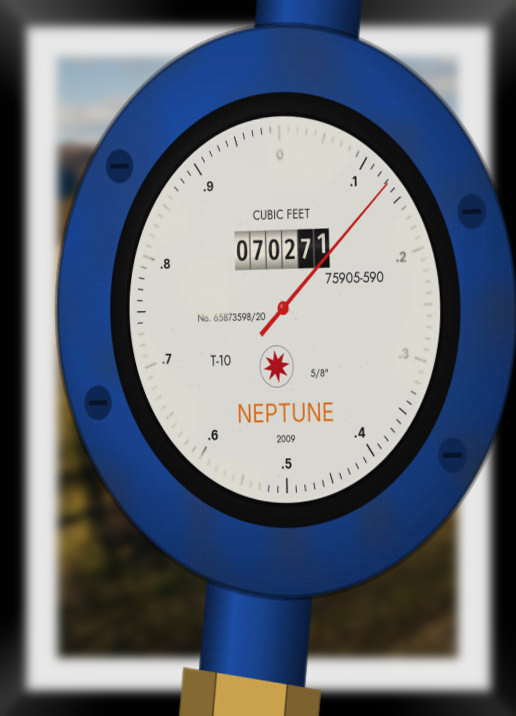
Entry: 70271.13 ft³
